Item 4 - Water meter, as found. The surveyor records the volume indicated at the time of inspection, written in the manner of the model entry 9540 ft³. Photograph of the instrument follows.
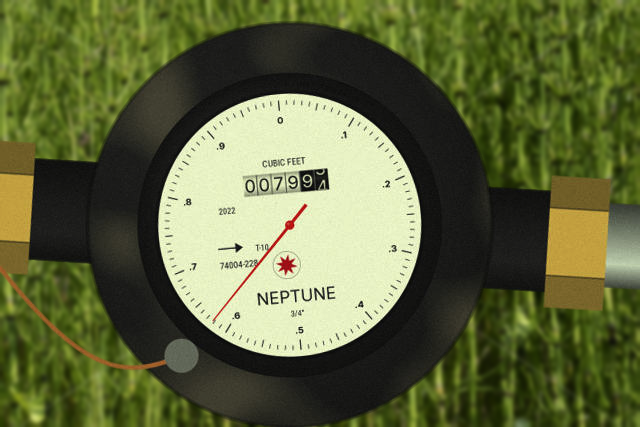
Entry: 7993.62 ft³
